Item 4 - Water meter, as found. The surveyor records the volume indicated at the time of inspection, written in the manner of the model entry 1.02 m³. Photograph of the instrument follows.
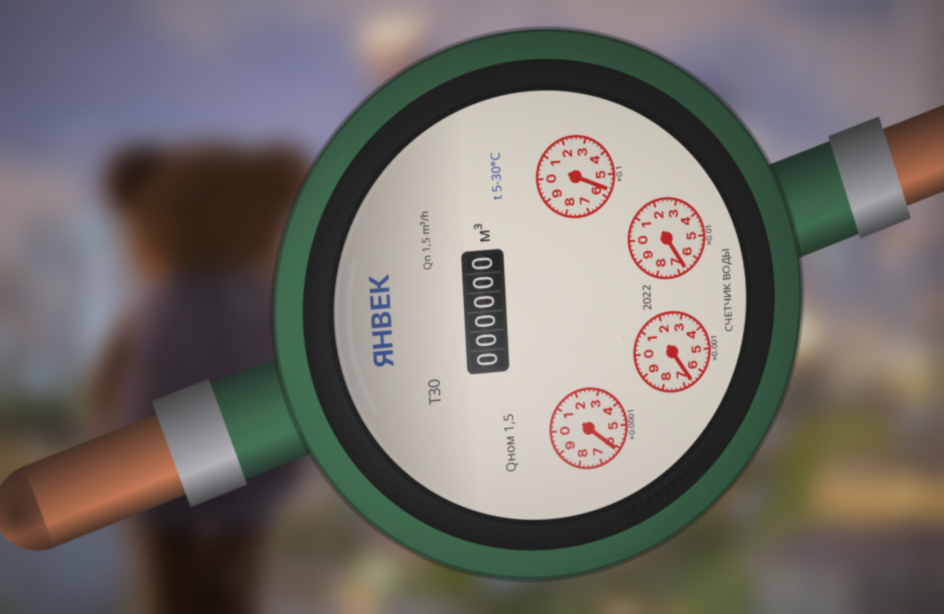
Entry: 0.5666 m³
